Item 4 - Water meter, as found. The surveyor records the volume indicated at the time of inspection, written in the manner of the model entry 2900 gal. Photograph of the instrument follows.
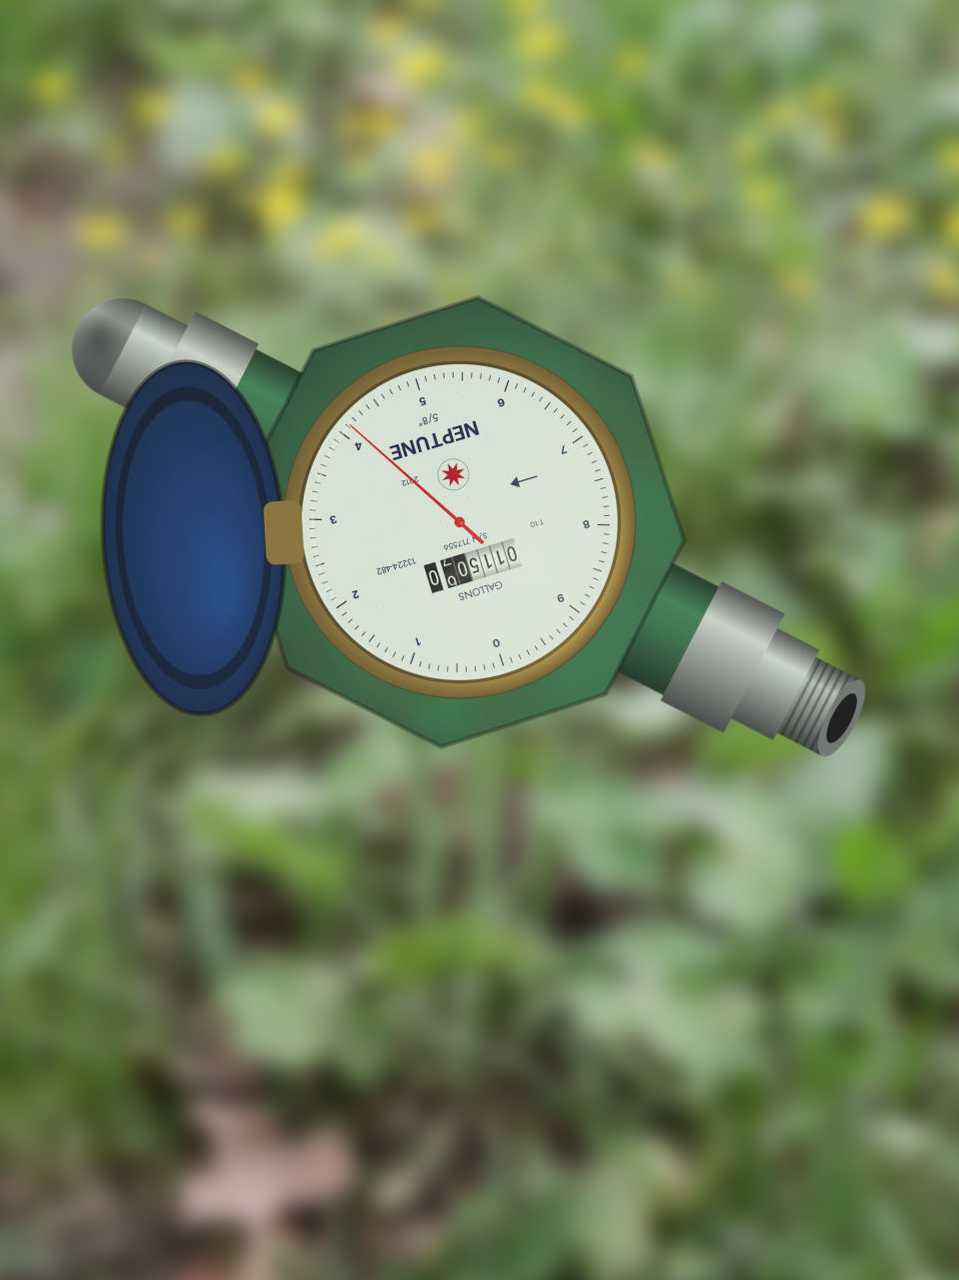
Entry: 115064.1 gal
